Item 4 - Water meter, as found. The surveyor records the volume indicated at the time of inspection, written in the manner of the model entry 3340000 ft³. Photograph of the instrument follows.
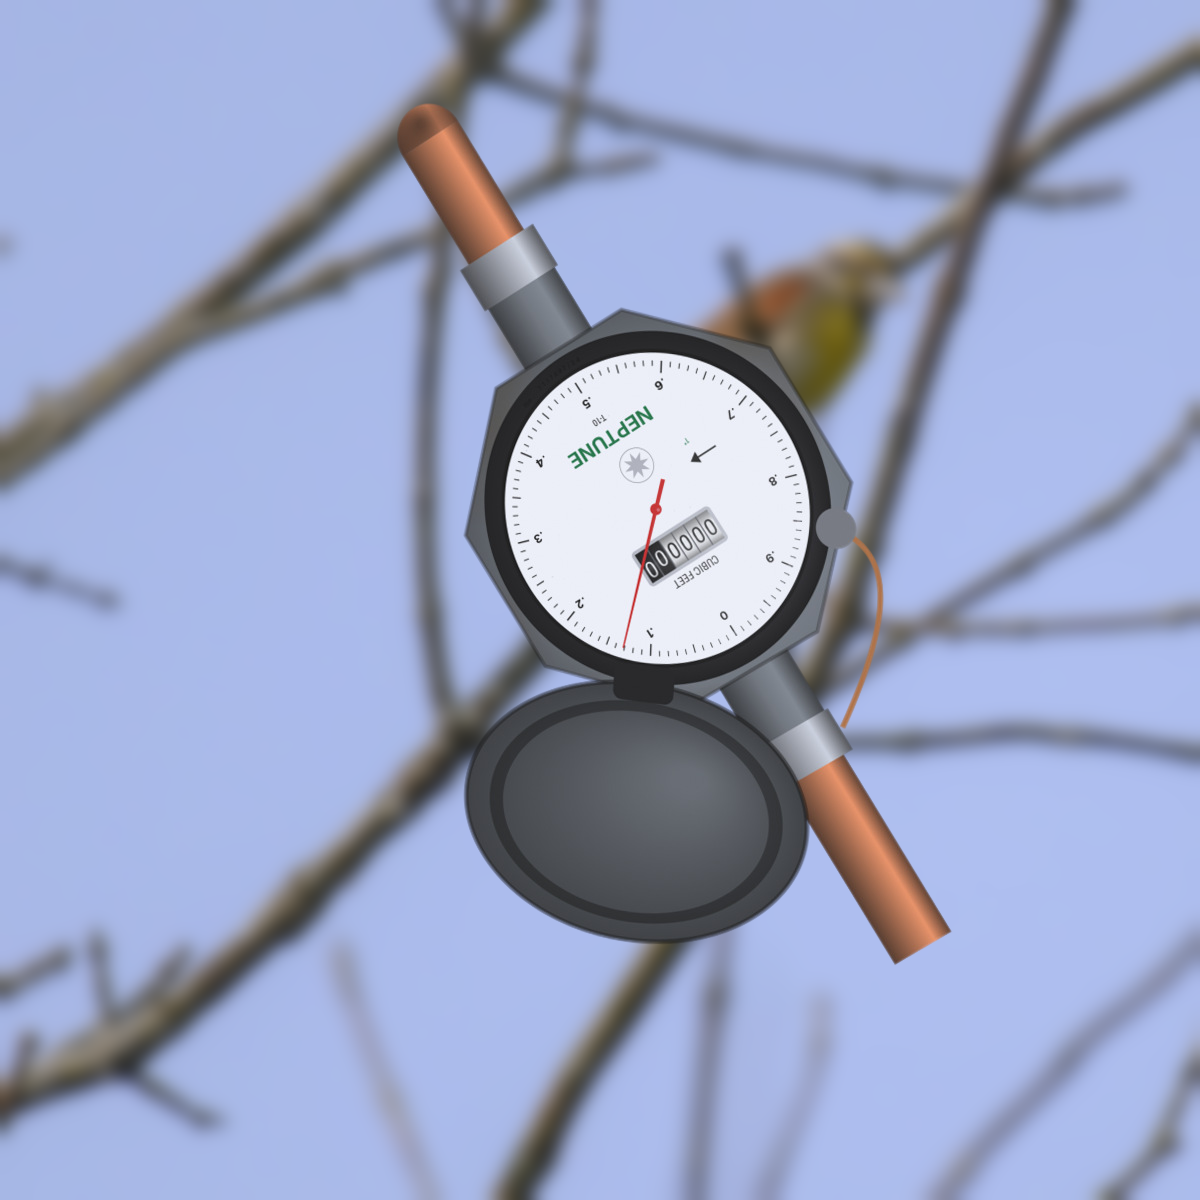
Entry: 0.13 ft³
